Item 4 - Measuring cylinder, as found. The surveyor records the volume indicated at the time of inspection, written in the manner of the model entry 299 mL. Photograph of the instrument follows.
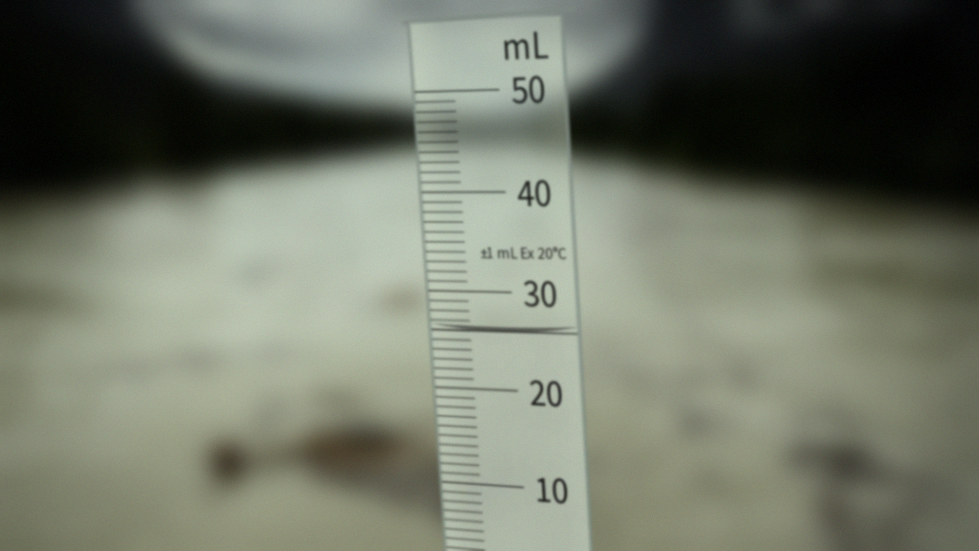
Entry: 26 mL
